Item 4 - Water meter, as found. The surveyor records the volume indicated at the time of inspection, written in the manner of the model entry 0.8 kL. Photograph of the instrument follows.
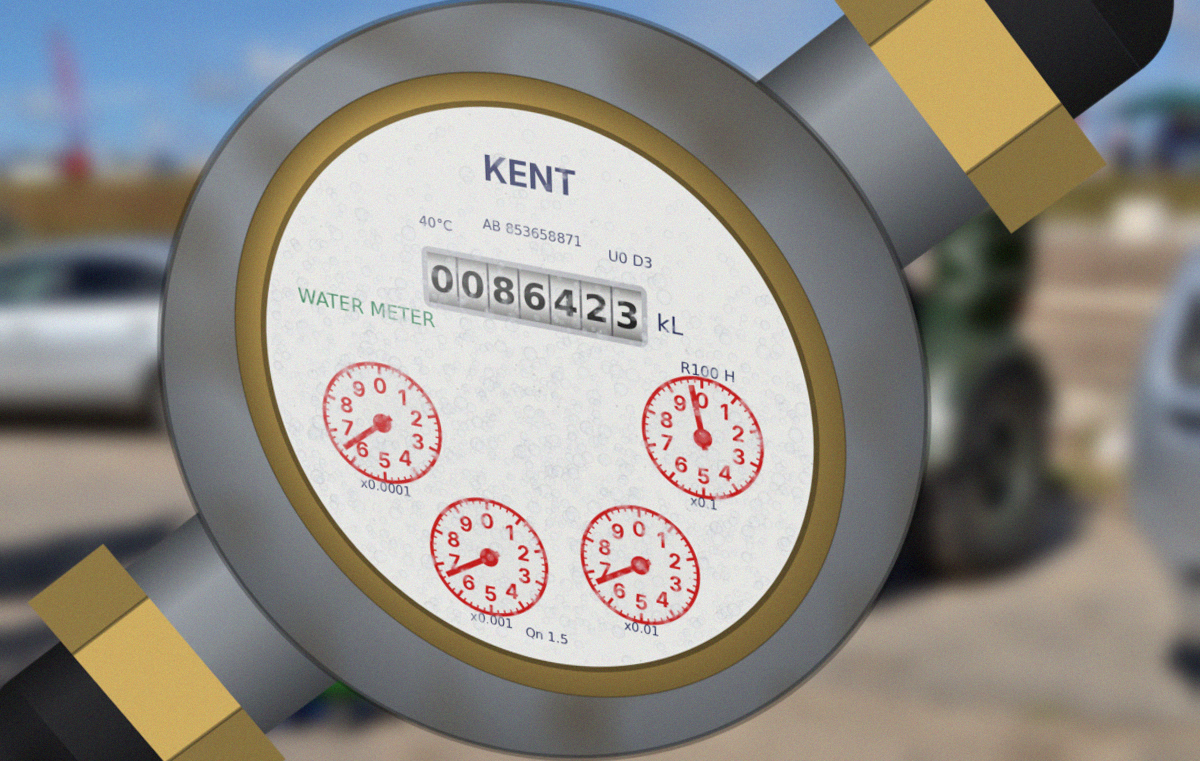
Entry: 86422.9666 kL
